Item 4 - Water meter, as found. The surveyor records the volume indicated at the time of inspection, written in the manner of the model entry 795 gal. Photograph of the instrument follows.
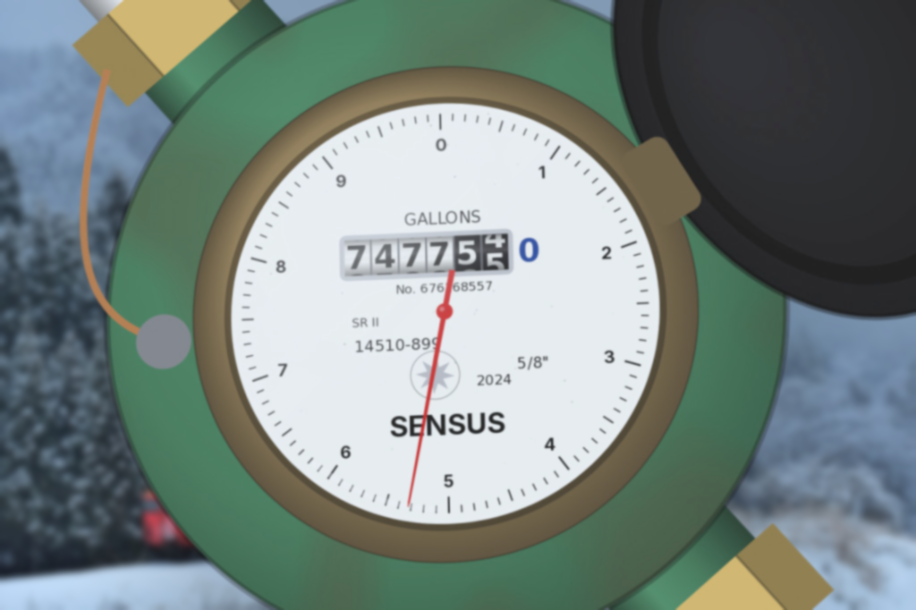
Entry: 7477545.3 gal
